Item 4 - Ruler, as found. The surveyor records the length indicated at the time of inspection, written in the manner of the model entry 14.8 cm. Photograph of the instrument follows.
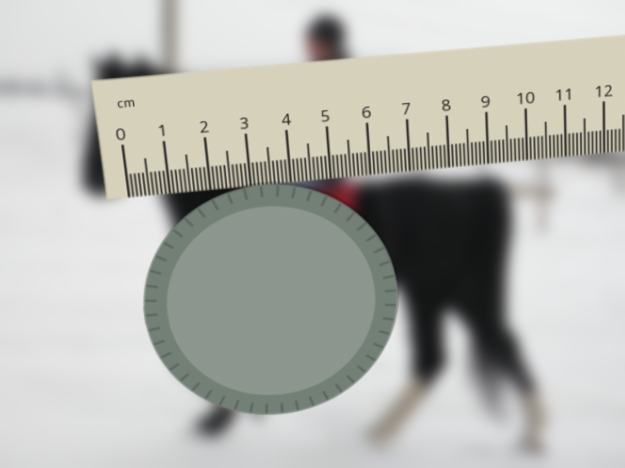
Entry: 6.5 cm
